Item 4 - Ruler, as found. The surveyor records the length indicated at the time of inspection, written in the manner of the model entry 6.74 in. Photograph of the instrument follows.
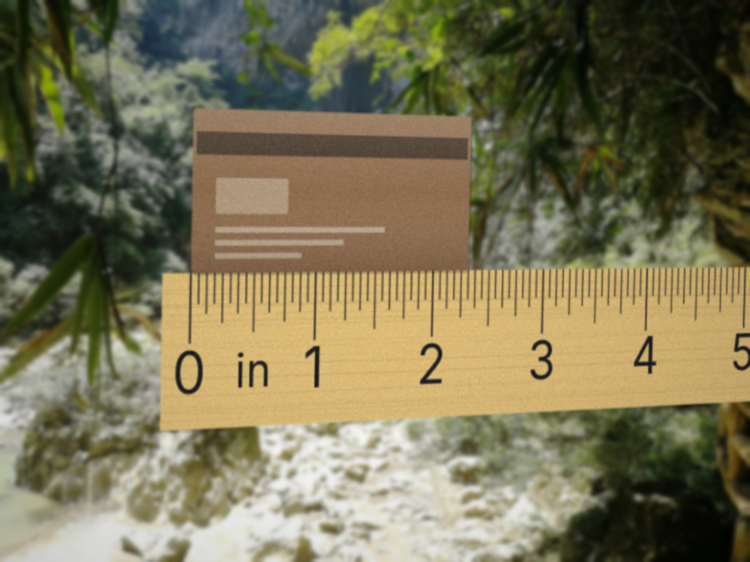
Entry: 2.3125 in
